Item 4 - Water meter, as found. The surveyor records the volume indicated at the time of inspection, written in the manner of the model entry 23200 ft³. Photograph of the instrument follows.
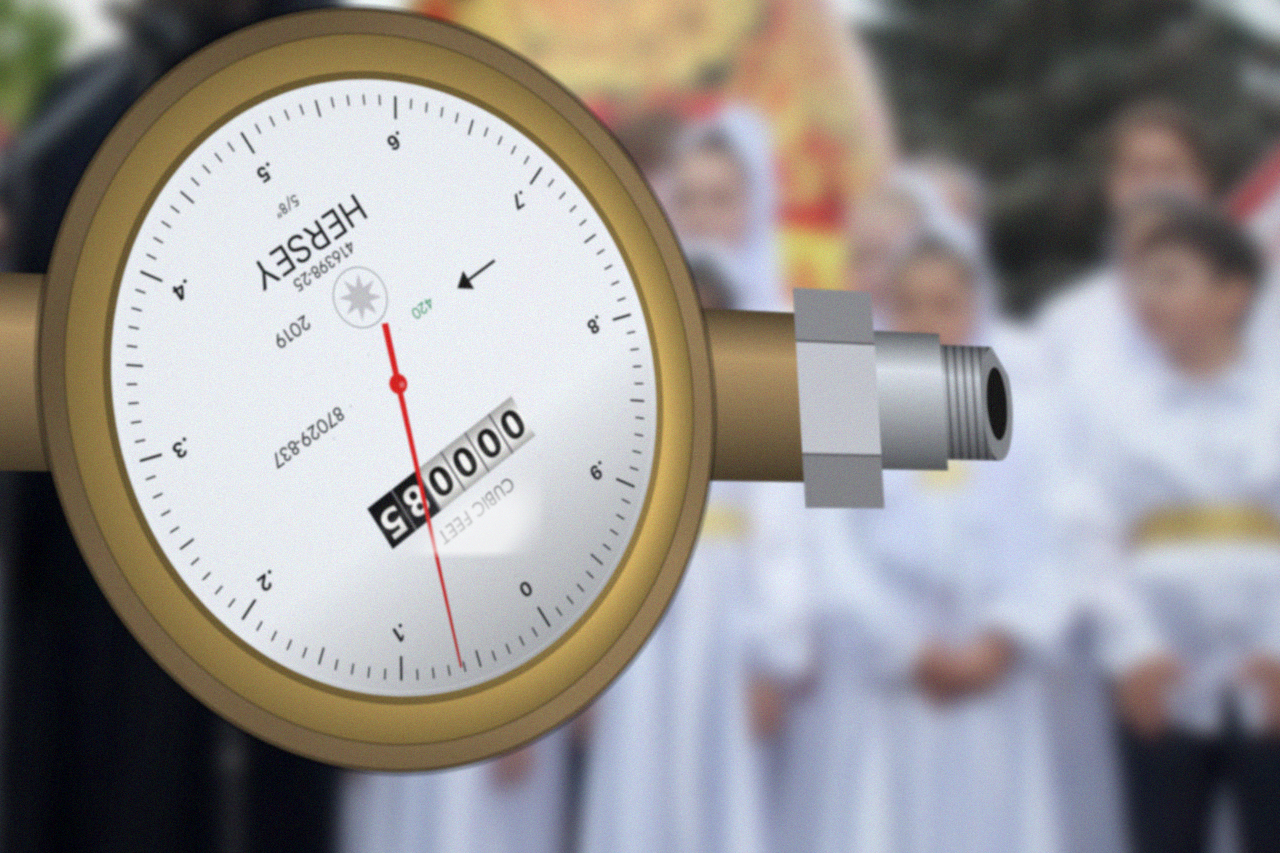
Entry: 85.06 ft³
